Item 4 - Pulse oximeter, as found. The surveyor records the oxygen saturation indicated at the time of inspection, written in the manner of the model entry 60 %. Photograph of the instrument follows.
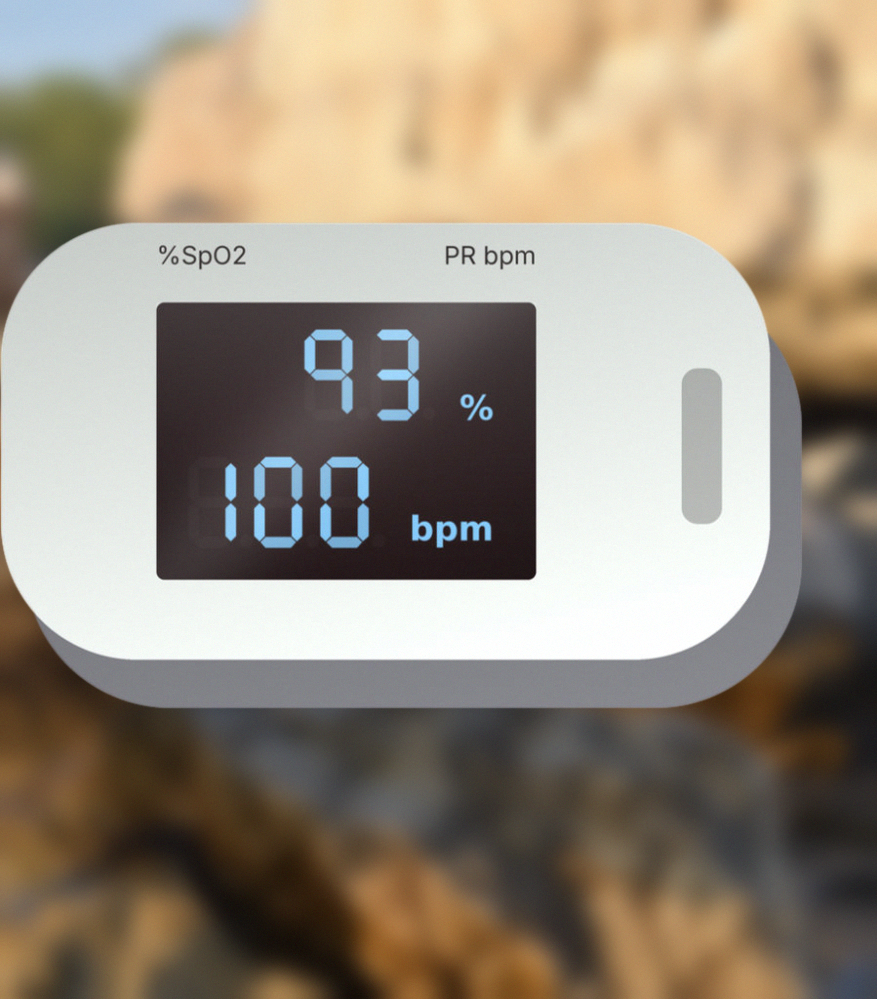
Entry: 93 %
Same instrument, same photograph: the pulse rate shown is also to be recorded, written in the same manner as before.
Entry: 100 bpm
